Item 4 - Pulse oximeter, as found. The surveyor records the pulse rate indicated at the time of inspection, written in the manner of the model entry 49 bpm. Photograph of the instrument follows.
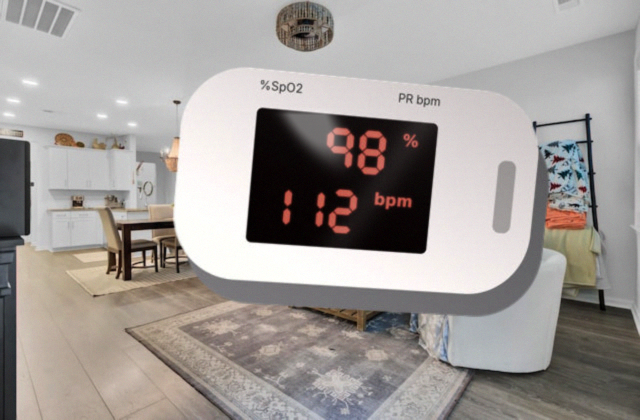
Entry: 112 bpm
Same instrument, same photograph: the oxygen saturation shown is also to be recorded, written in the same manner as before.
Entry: 98 %
